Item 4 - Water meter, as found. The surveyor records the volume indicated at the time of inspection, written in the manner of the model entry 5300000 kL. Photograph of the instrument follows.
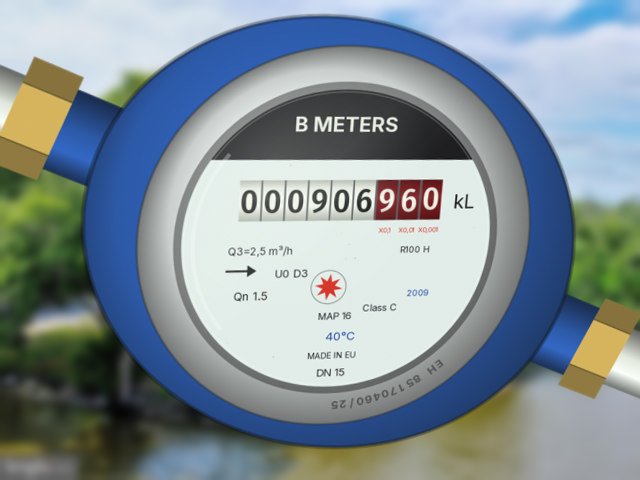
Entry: 906.960 kL
